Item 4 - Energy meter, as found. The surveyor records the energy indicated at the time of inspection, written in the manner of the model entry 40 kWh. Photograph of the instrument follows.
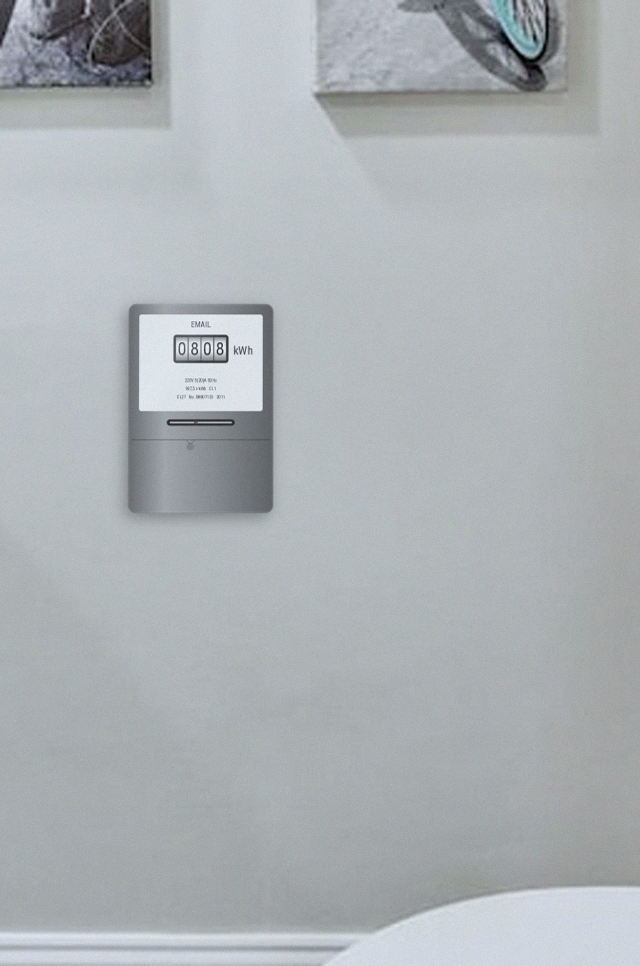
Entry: 808 kWh
